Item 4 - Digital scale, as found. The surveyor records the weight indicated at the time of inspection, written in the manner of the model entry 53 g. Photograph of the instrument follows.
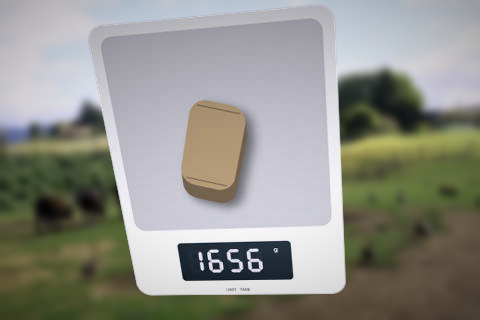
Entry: 1656 g
